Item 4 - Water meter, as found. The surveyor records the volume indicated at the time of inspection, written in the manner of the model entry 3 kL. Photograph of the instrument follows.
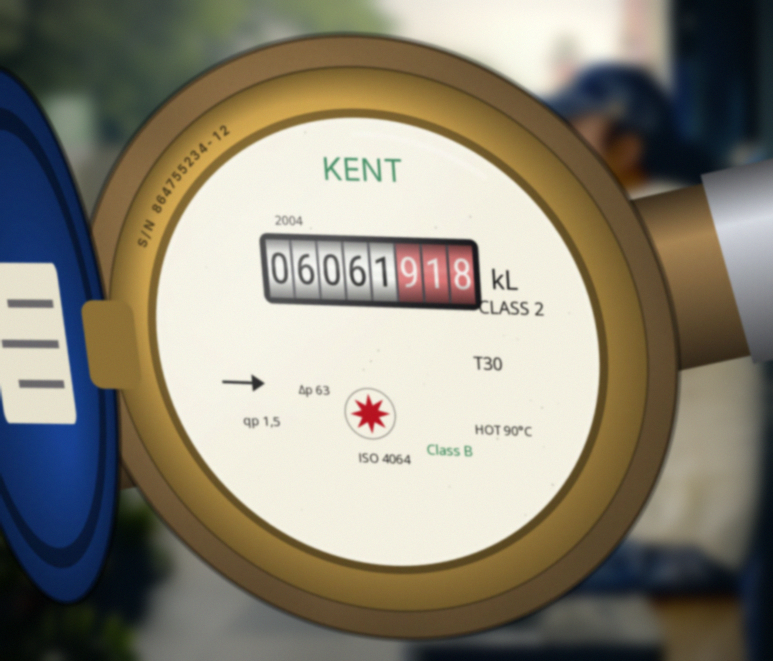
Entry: 6061.918 kL
